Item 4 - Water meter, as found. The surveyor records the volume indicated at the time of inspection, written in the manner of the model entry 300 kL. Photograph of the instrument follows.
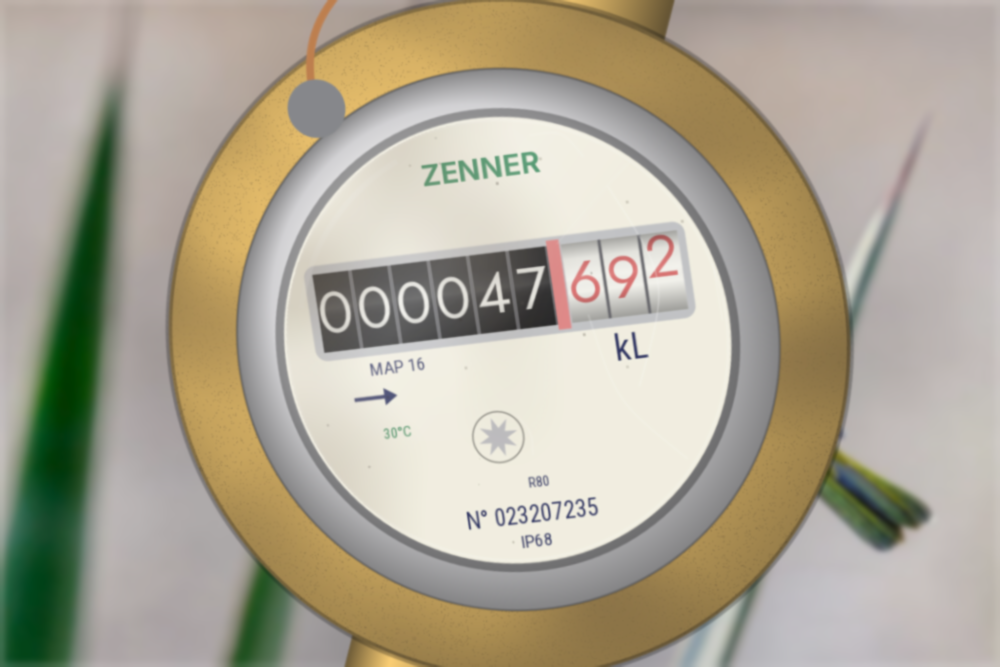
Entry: 47.692 kL
